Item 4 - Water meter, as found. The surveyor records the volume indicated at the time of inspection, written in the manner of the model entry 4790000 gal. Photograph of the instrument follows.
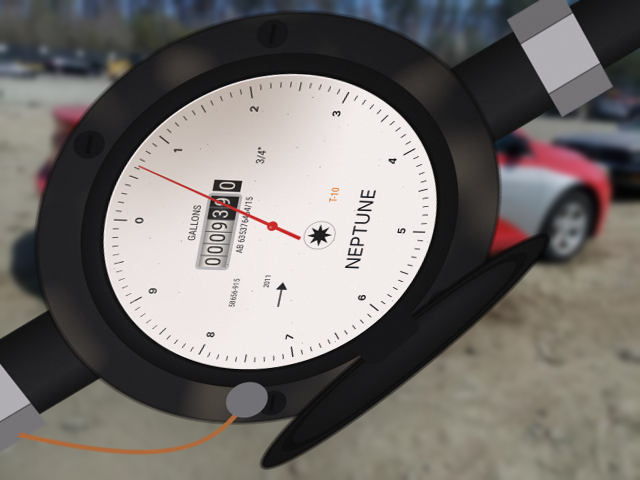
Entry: 9390.6 gal
